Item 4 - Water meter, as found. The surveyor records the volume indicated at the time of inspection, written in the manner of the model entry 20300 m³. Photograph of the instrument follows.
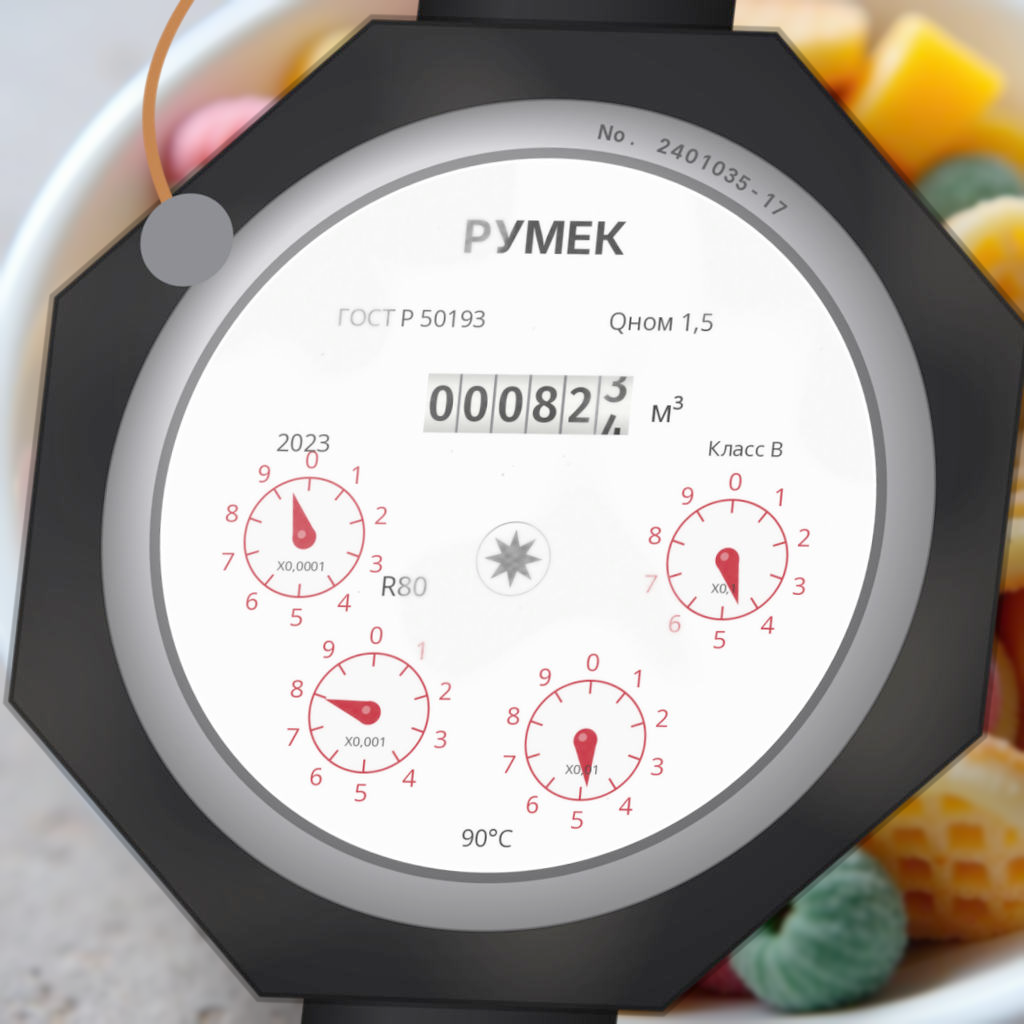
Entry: 823.4479 m³
